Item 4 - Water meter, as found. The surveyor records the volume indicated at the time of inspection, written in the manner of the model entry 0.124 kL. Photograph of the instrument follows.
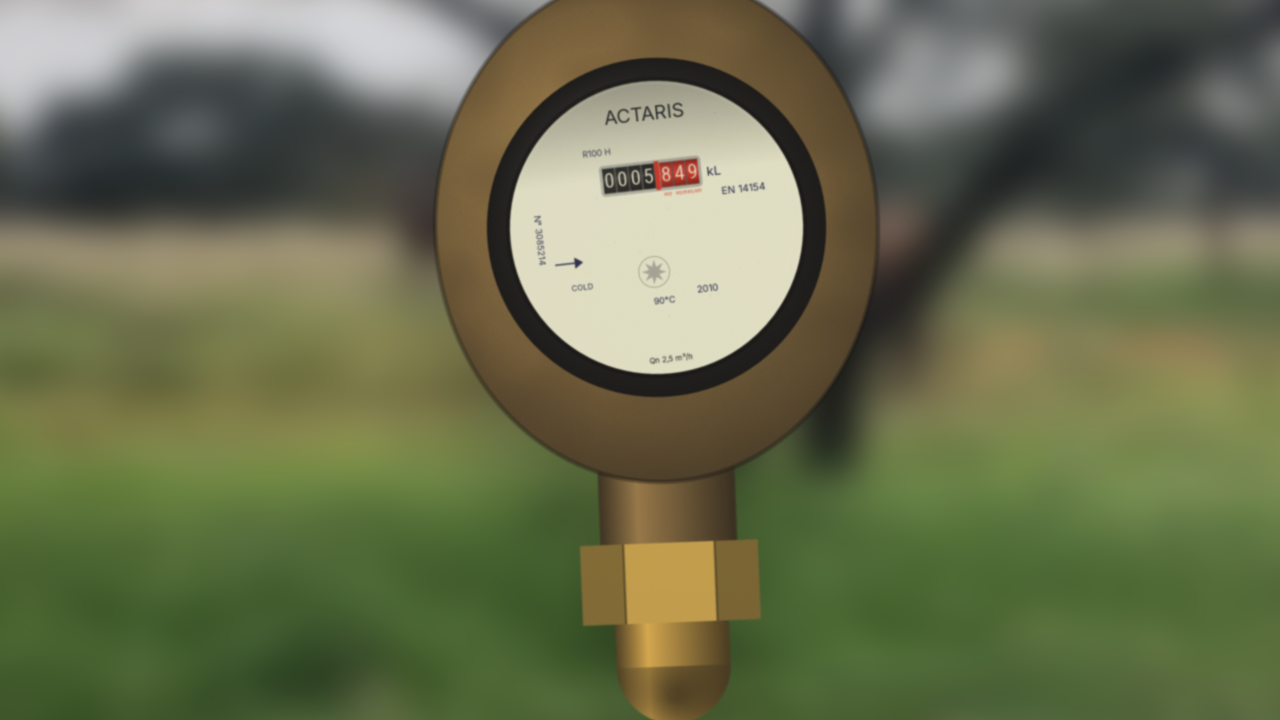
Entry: 5.849 kL
